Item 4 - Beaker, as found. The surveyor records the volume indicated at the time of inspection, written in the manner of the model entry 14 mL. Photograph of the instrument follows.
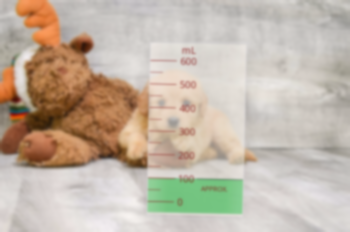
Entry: 100 mL
